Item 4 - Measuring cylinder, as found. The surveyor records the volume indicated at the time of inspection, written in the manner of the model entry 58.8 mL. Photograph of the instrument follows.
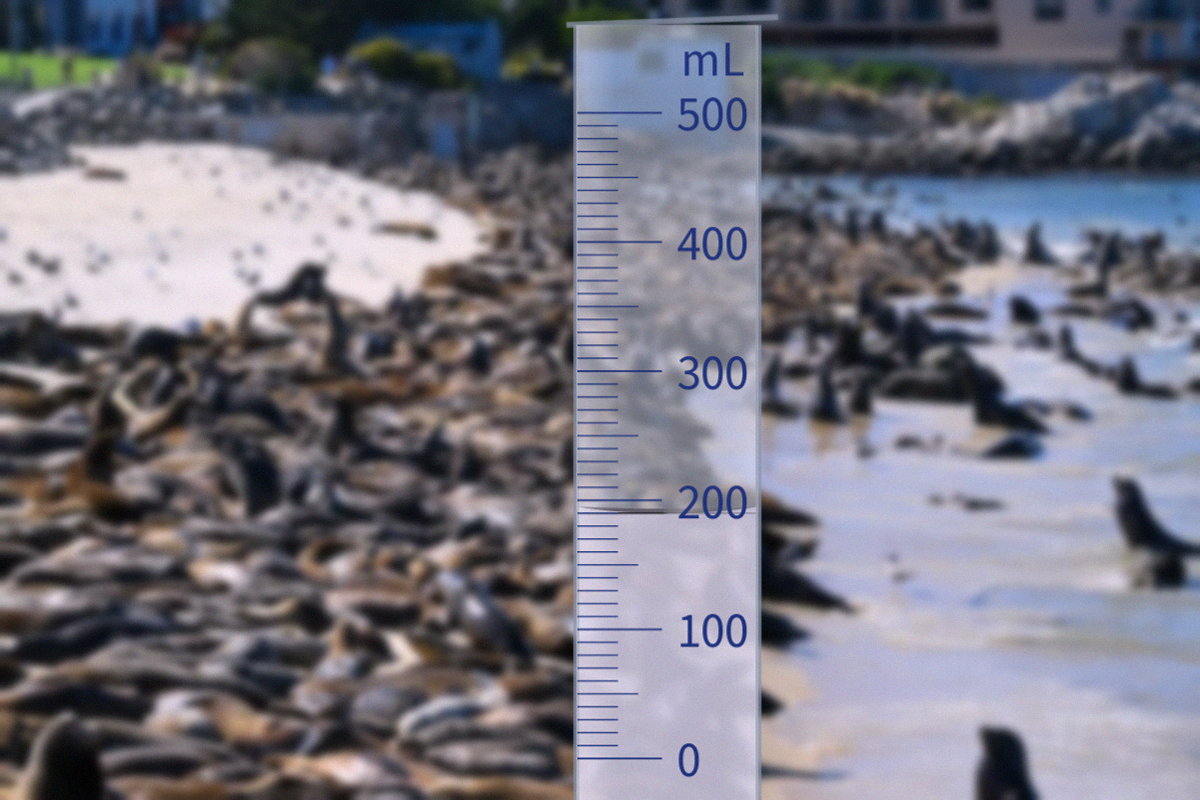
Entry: 190 mL
